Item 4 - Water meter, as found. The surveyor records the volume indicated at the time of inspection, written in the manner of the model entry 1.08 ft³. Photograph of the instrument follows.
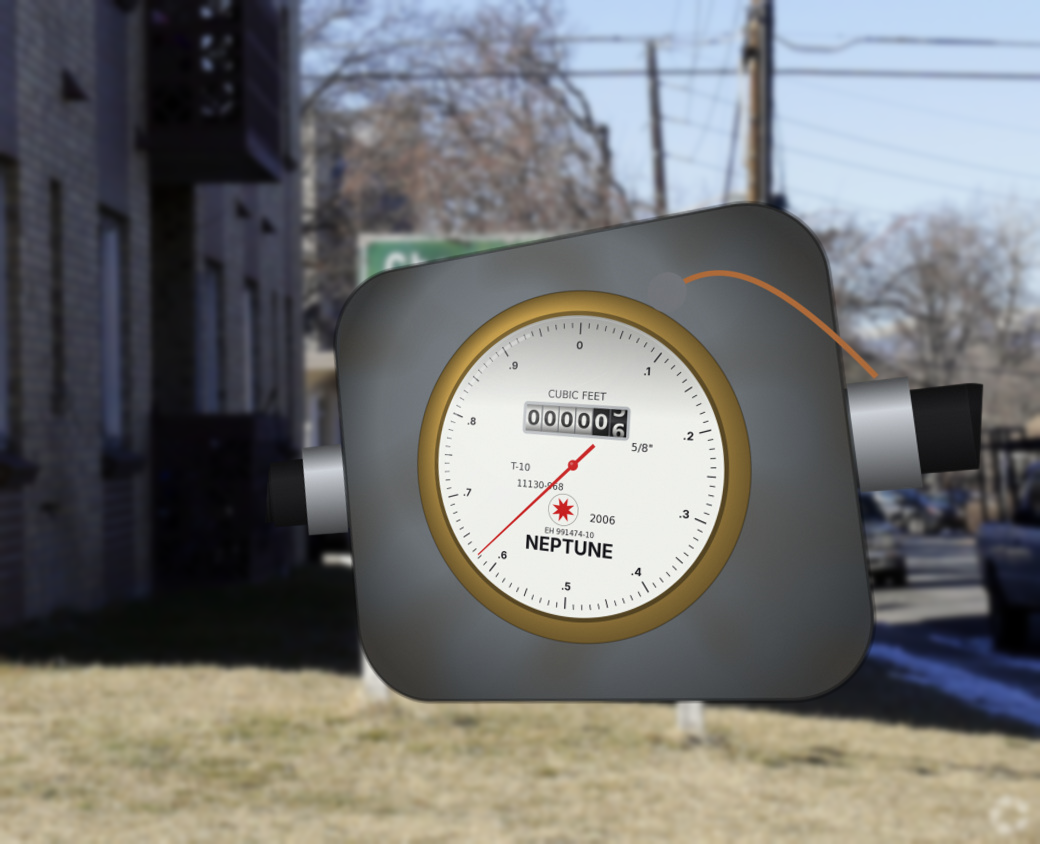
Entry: 5.62 ft³
